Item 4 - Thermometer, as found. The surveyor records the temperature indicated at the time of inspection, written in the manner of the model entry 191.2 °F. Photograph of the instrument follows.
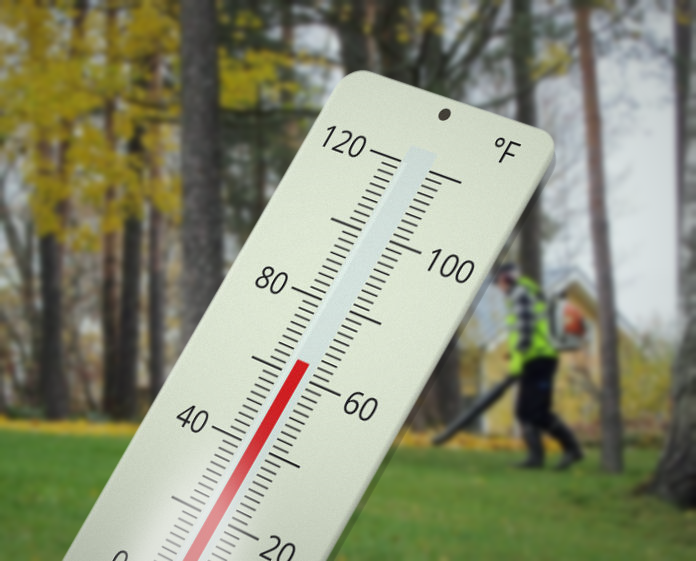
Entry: 64 °F
